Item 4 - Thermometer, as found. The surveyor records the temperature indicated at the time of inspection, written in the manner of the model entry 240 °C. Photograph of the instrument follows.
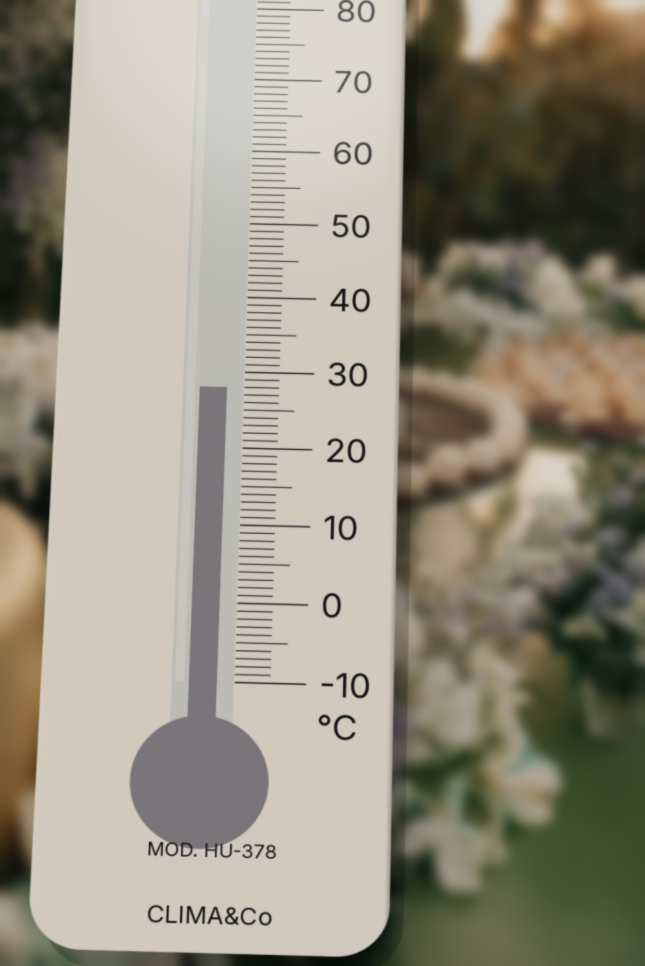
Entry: 28 °C
